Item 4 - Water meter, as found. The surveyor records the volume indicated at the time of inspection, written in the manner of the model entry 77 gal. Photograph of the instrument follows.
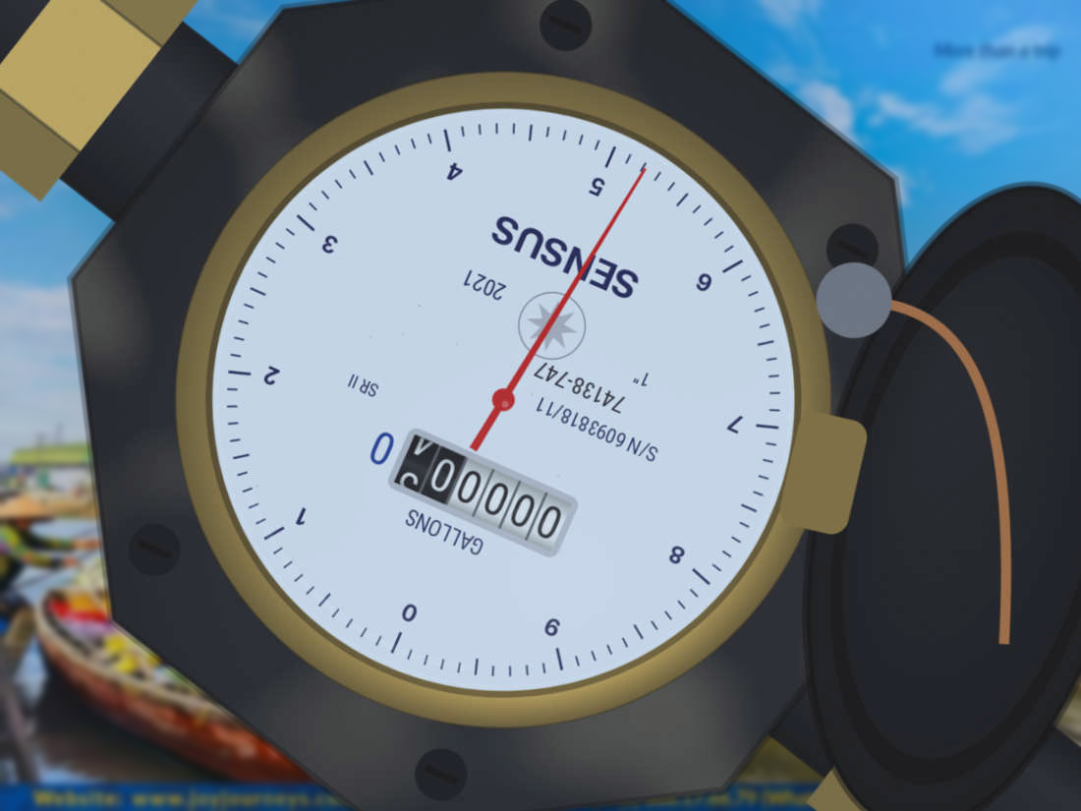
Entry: 35.2 gal
